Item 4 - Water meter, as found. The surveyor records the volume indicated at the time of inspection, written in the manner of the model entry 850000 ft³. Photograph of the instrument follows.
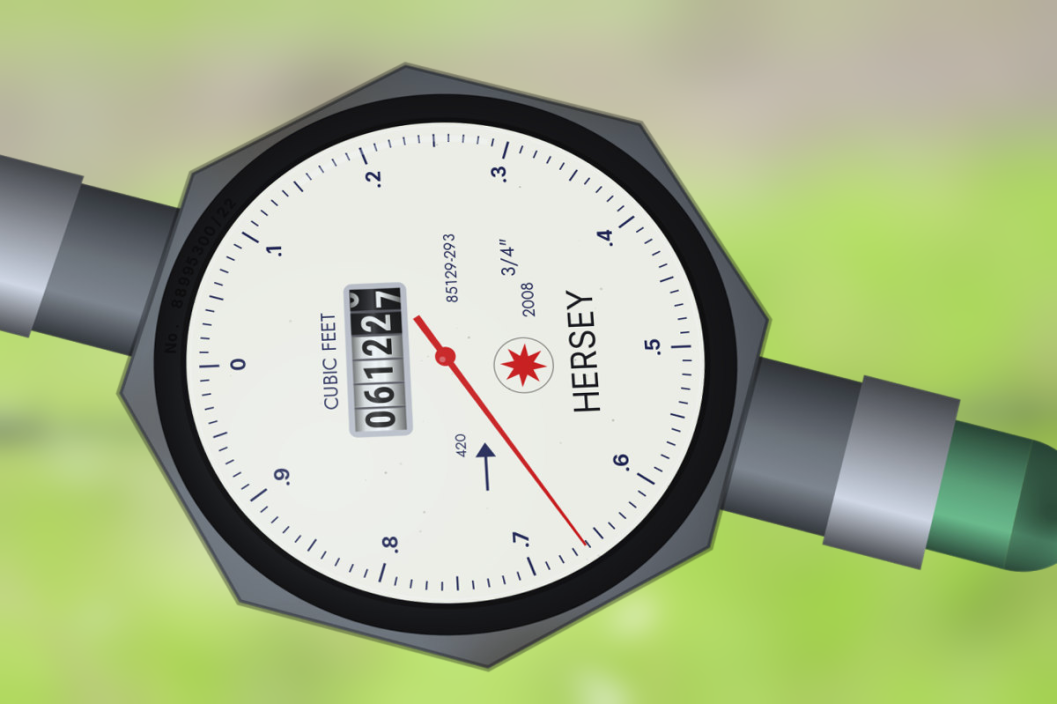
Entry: 61226.66 ft³
